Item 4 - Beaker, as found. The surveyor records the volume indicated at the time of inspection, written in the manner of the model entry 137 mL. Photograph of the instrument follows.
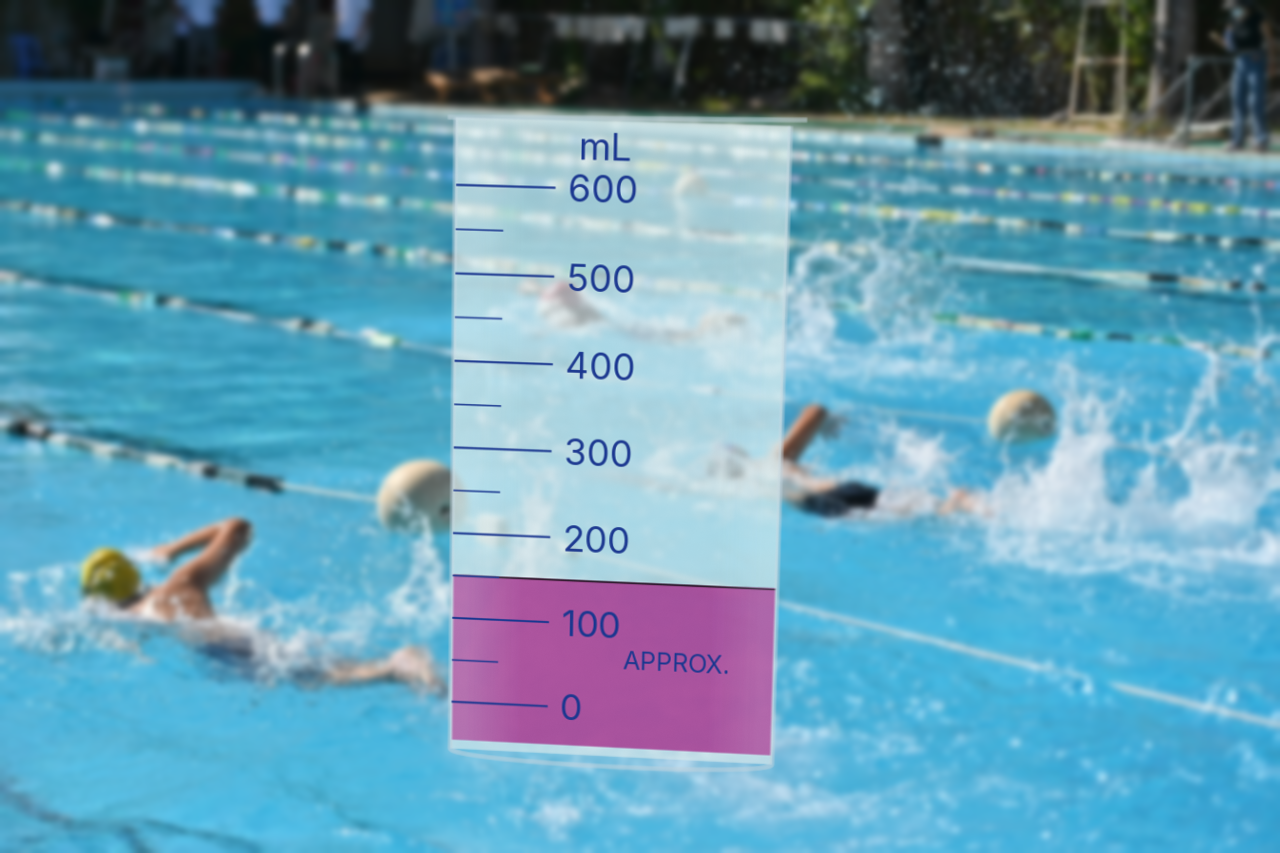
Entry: 150 mL
